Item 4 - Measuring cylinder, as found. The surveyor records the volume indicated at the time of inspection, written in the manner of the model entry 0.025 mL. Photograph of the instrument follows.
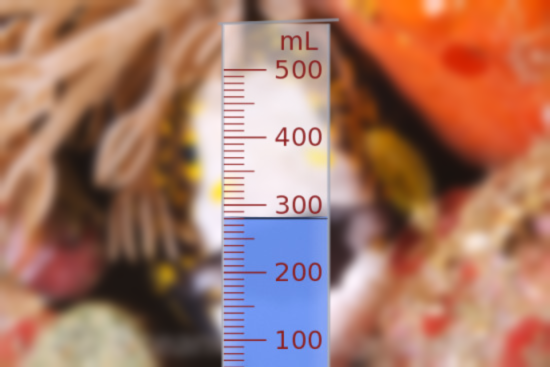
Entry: 280 mL
